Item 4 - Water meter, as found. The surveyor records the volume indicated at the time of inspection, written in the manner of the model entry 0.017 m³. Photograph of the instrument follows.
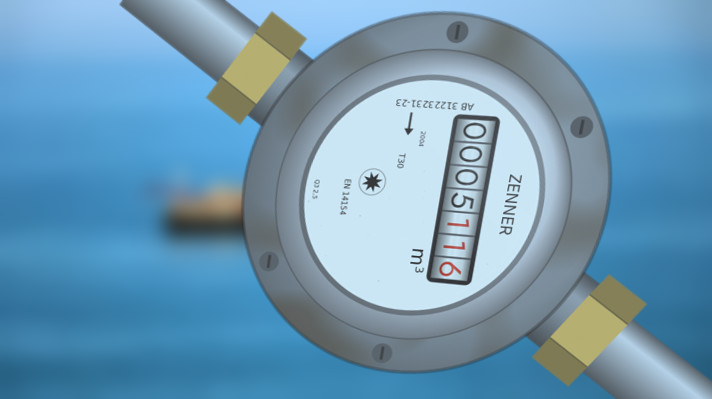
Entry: 5.116 m³
